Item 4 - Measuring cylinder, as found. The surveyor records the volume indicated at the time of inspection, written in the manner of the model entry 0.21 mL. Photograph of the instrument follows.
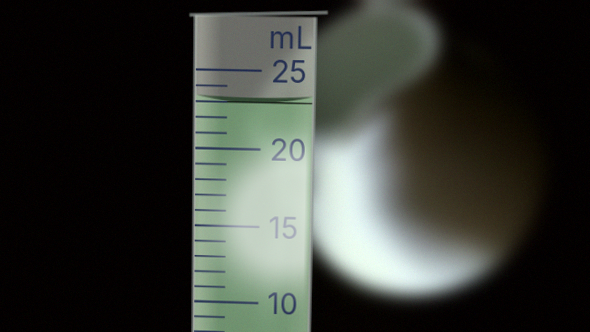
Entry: 23 mL
